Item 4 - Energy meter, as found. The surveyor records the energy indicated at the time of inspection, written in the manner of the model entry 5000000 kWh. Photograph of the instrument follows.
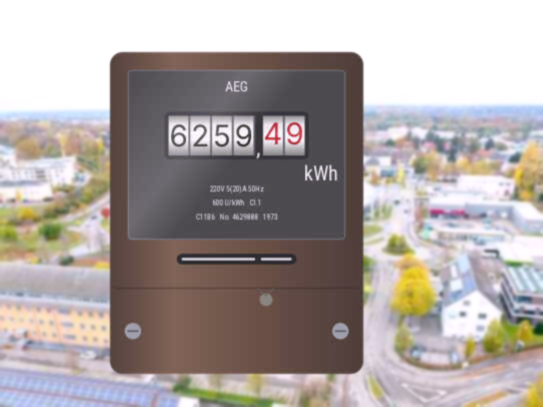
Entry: 6259.49 kWh
